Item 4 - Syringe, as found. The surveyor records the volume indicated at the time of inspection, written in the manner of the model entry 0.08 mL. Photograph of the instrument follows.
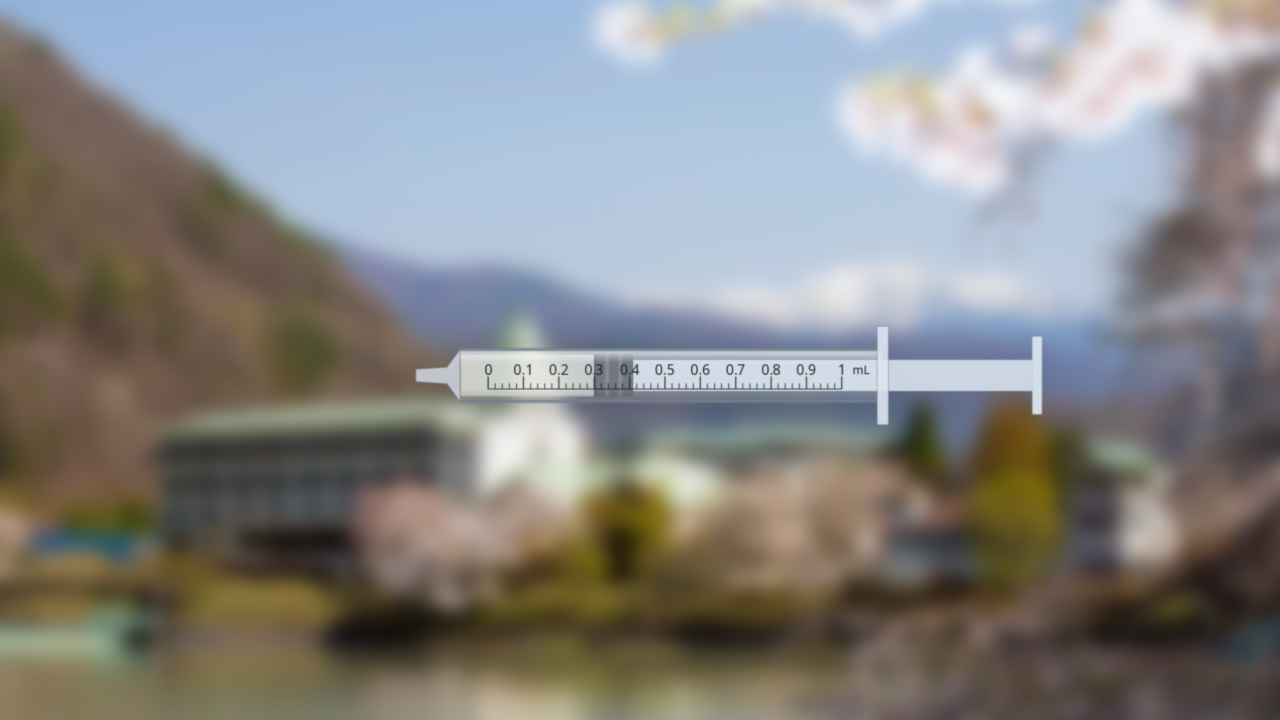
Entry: 0.3 mL
